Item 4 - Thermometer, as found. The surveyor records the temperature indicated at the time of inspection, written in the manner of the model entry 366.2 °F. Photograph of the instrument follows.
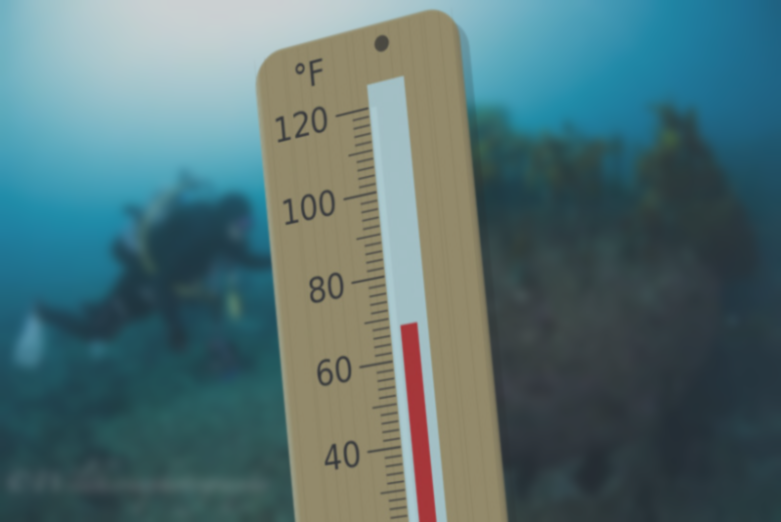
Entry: 68 °F
